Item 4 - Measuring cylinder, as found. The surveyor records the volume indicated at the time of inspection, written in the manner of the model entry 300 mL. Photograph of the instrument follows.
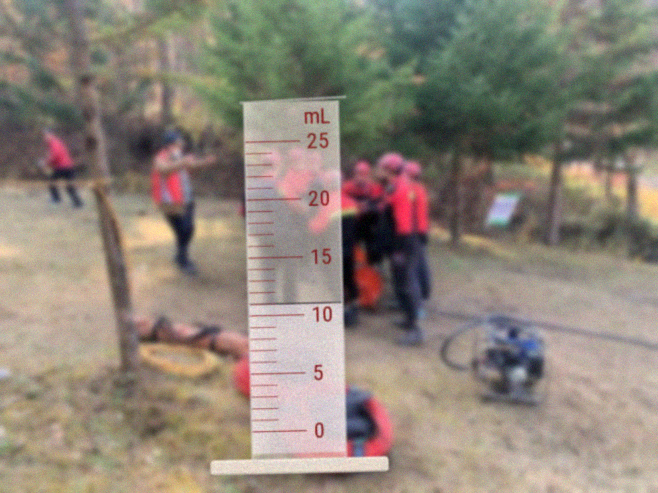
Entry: 11 mL
